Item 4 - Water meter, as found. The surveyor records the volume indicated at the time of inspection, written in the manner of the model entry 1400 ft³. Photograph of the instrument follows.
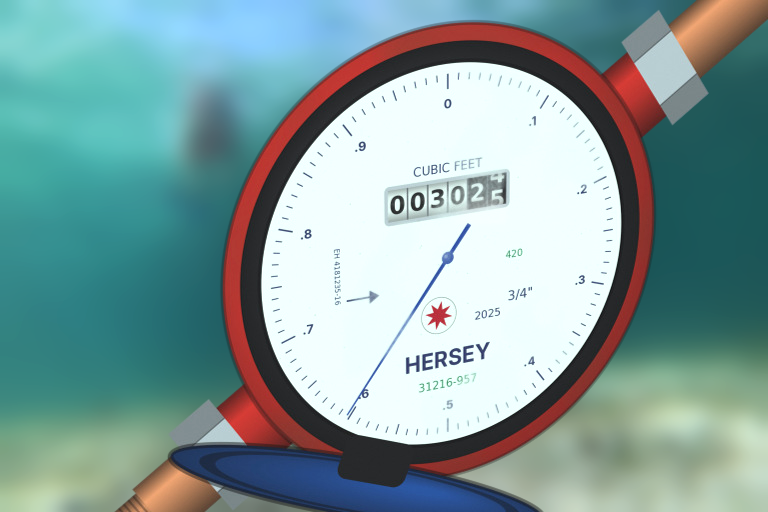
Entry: 3024.60 ft³
